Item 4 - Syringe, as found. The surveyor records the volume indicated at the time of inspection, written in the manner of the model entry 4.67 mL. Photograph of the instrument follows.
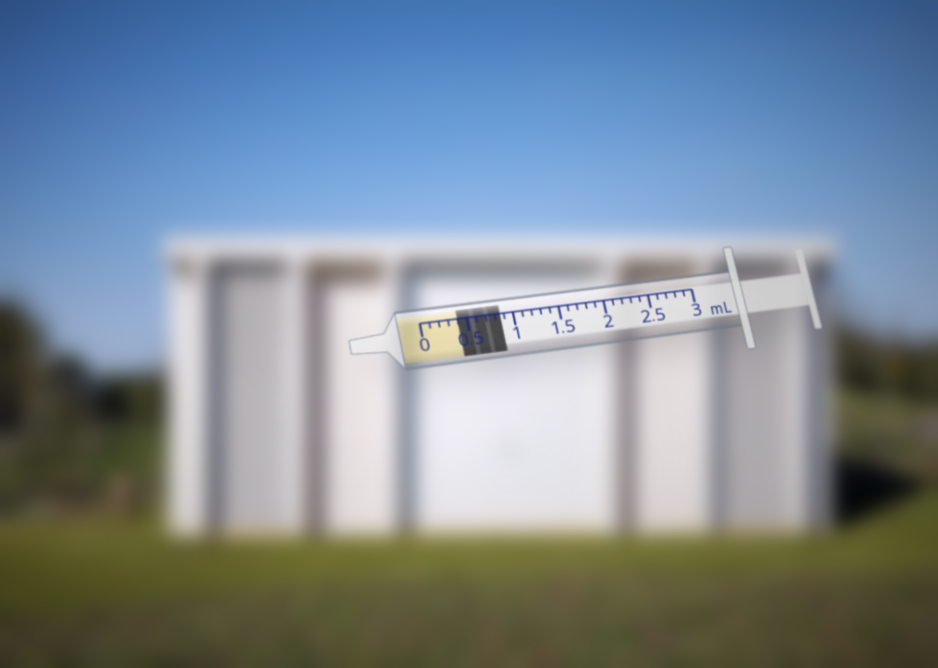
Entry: 0.4 mL
